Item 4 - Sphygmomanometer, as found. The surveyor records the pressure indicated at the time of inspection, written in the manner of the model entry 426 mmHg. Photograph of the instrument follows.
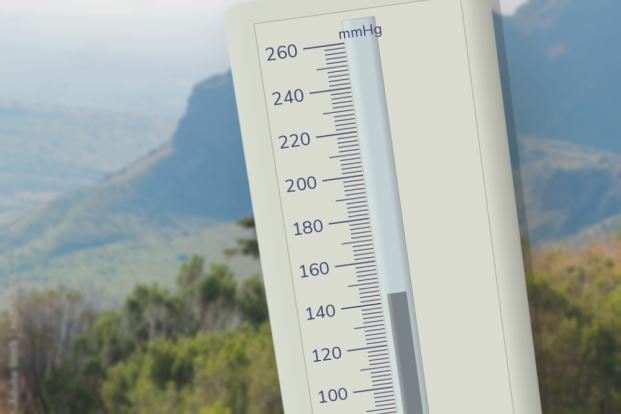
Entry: 144 mmHg
